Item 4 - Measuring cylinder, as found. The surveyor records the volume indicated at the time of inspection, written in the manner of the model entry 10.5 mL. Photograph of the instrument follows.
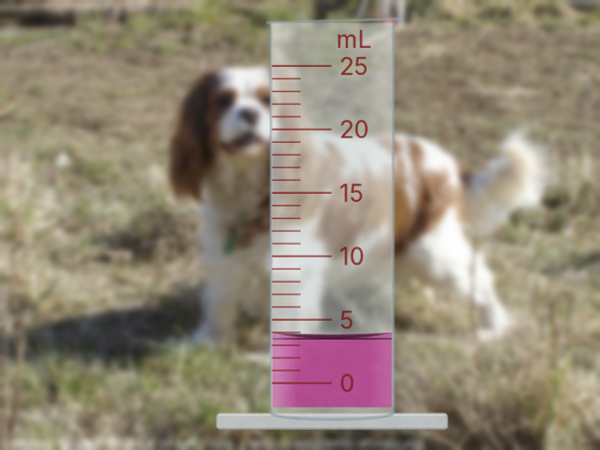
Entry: 3.5 mL
